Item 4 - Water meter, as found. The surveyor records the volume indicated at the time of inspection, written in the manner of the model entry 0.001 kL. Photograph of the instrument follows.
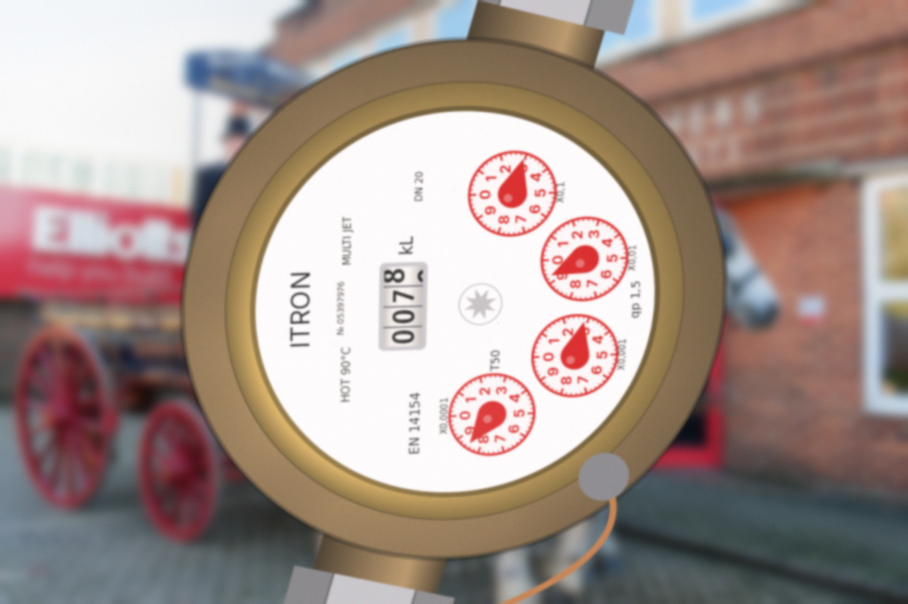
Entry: 78.2928 kL
